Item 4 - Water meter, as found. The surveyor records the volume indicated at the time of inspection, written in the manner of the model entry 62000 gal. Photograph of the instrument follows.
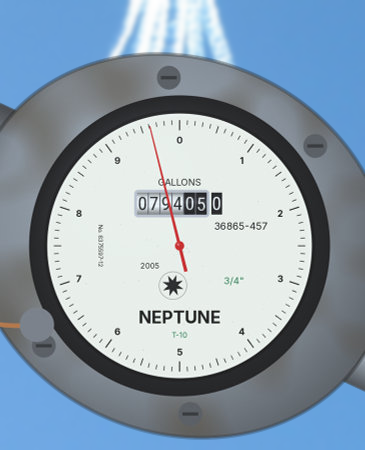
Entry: 794049.6 gal
